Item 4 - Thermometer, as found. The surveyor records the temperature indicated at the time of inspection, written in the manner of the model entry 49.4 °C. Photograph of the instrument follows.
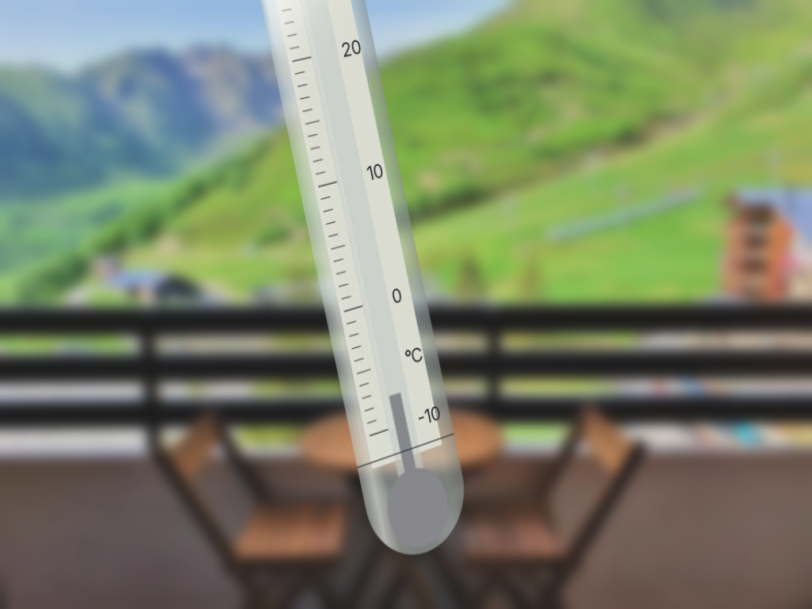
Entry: -7.5 °C
